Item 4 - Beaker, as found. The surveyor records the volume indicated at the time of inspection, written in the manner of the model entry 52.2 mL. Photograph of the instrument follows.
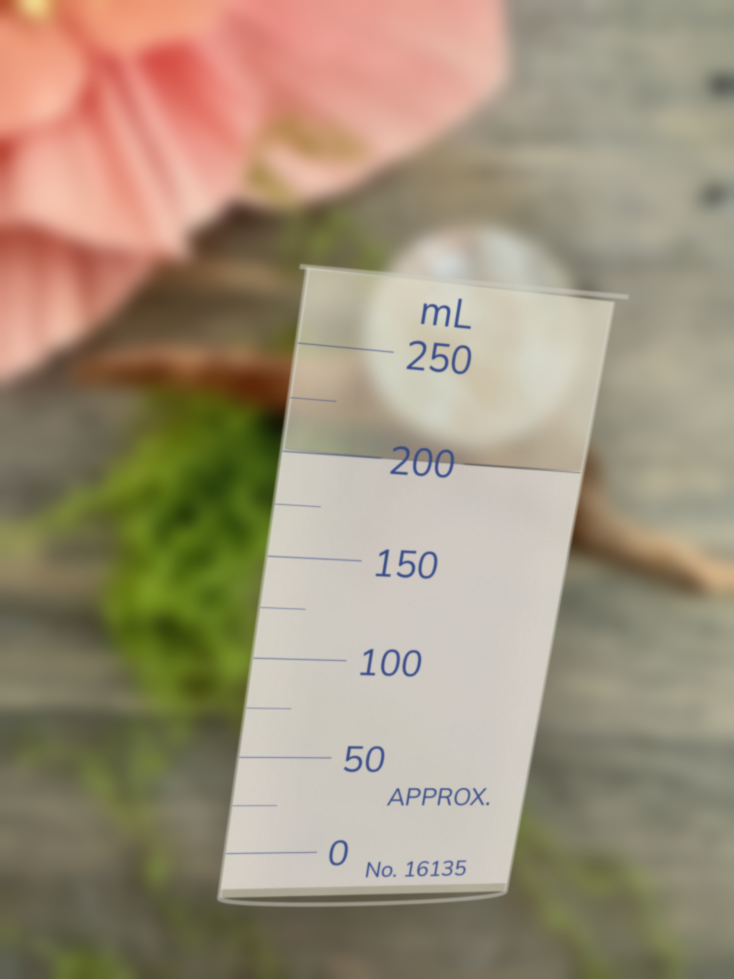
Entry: 200 mL
